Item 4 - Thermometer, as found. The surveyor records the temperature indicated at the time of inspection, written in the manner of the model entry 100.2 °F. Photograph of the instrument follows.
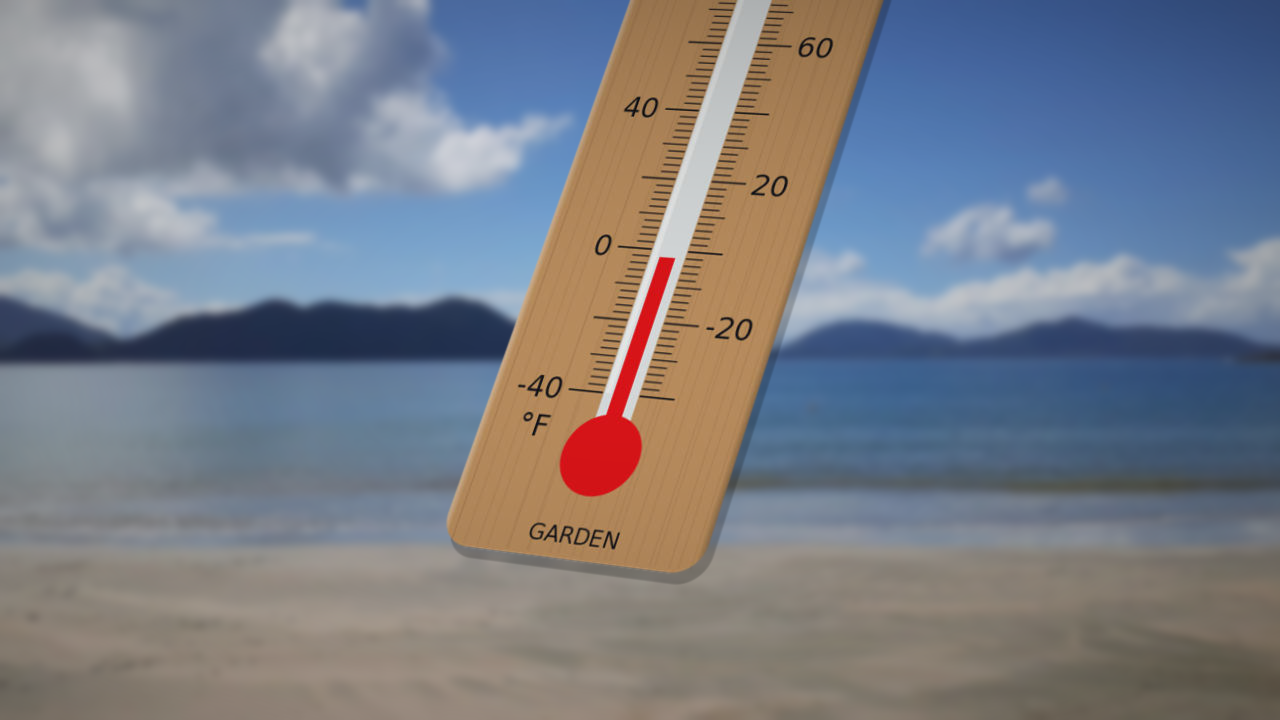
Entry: -2 °F
